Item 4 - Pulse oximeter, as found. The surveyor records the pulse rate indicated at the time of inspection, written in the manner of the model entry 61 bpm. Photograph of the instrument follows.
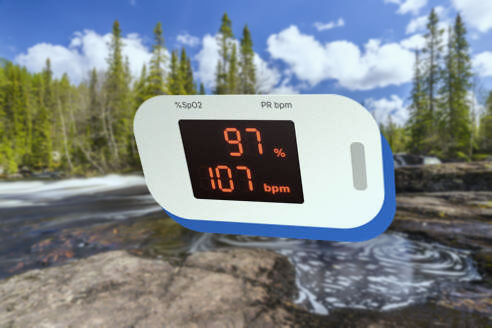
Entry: 107 bpm
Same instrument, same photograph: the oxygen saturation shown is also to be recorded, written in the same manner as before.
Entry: 97 %
